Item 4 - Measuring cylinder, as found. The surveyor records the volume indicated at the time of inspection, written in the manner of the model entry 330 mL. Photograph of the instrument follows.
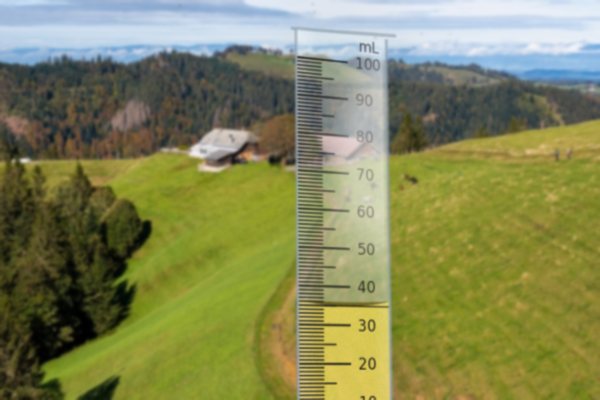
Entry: 35 mL
